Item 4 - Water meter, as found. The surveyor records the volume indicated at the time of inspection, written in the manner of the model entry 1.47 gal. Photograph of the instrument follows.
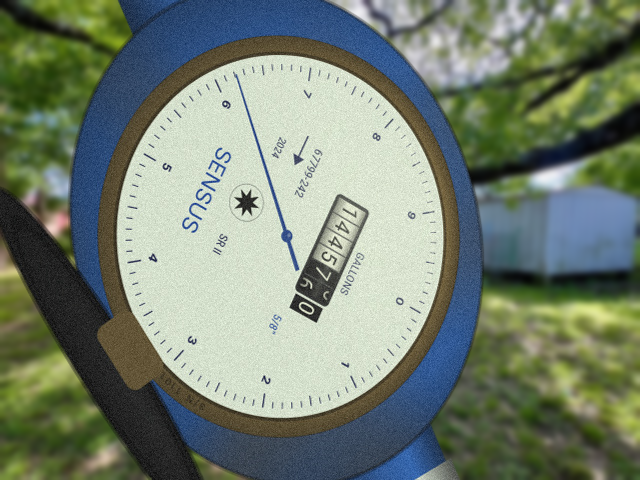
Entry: 1445756.2 gal
